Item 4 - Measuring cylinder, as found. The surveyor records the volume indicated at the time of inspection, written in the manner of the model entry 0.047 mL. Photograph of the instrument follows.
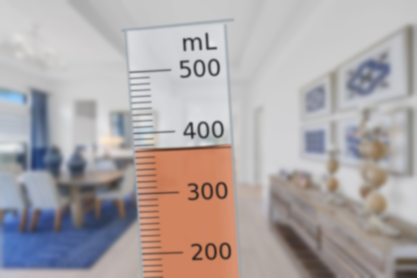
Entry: 370 mL
